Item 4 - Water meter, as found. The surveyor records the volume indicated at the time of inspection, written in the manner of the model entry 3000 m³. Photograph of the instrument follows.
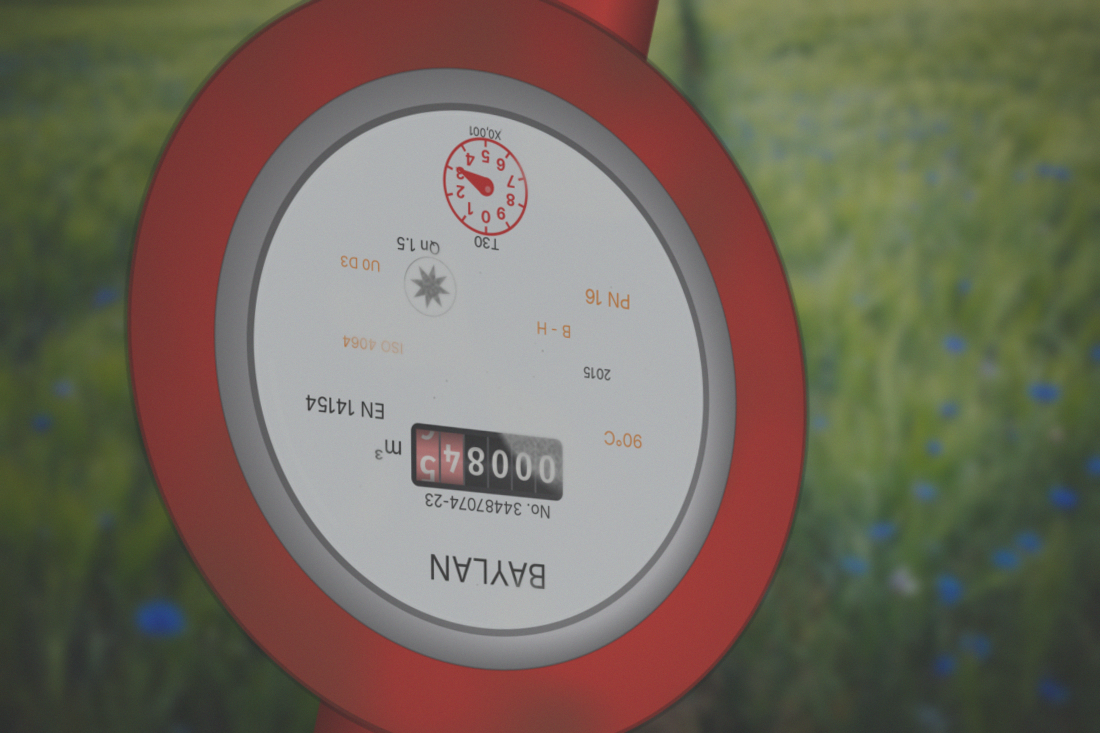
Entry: 8.453 m³
